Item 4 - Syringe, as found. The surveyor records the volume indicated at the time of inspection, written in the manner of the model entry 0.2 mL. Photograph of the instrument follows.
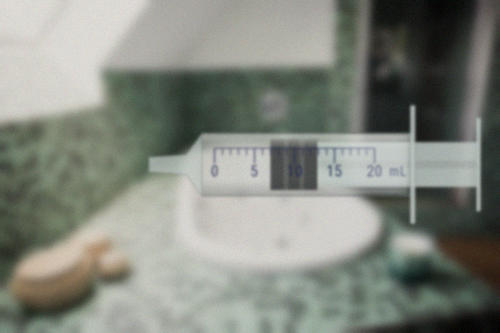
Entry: 7 mL
